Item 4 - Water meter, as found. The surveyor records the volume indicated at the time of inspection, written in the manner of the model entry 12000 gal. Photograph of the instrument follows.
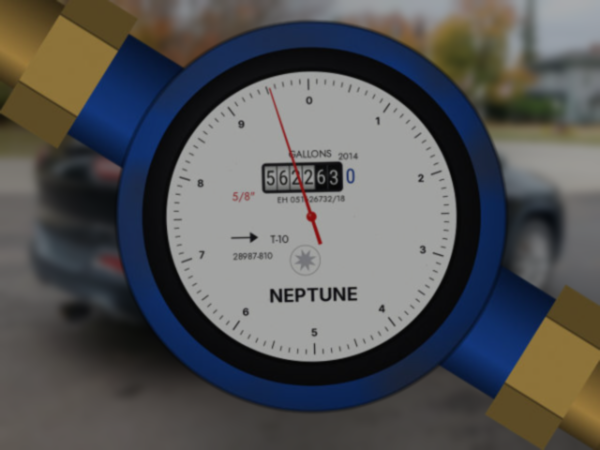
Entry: 5622629.5 gal
